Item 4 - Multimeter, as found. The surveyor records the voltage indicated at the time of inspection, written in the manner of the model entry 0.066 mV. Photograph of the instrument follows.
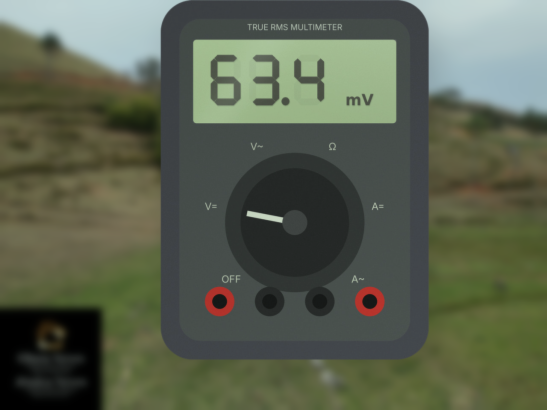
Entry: 63.4 mV
